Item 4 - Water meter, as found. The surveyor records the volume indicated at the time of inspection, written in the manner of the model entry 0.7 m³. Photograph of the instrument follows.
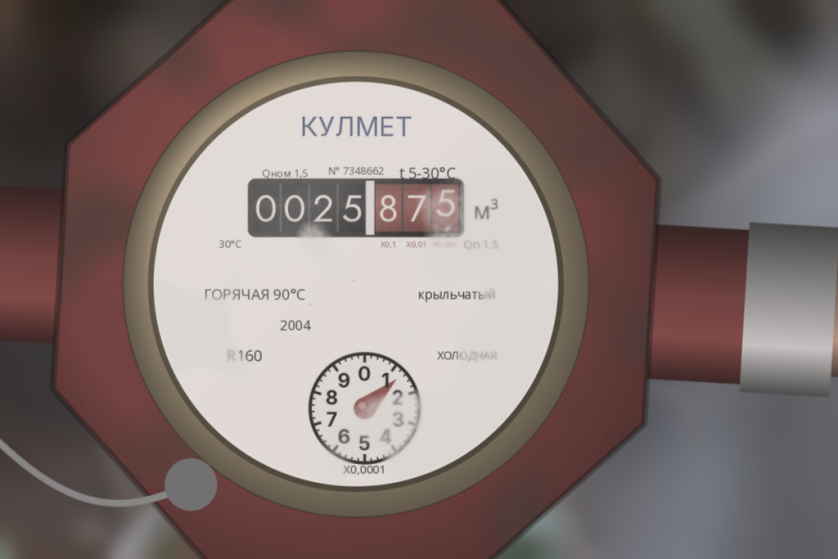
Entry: 25.8751 m³
